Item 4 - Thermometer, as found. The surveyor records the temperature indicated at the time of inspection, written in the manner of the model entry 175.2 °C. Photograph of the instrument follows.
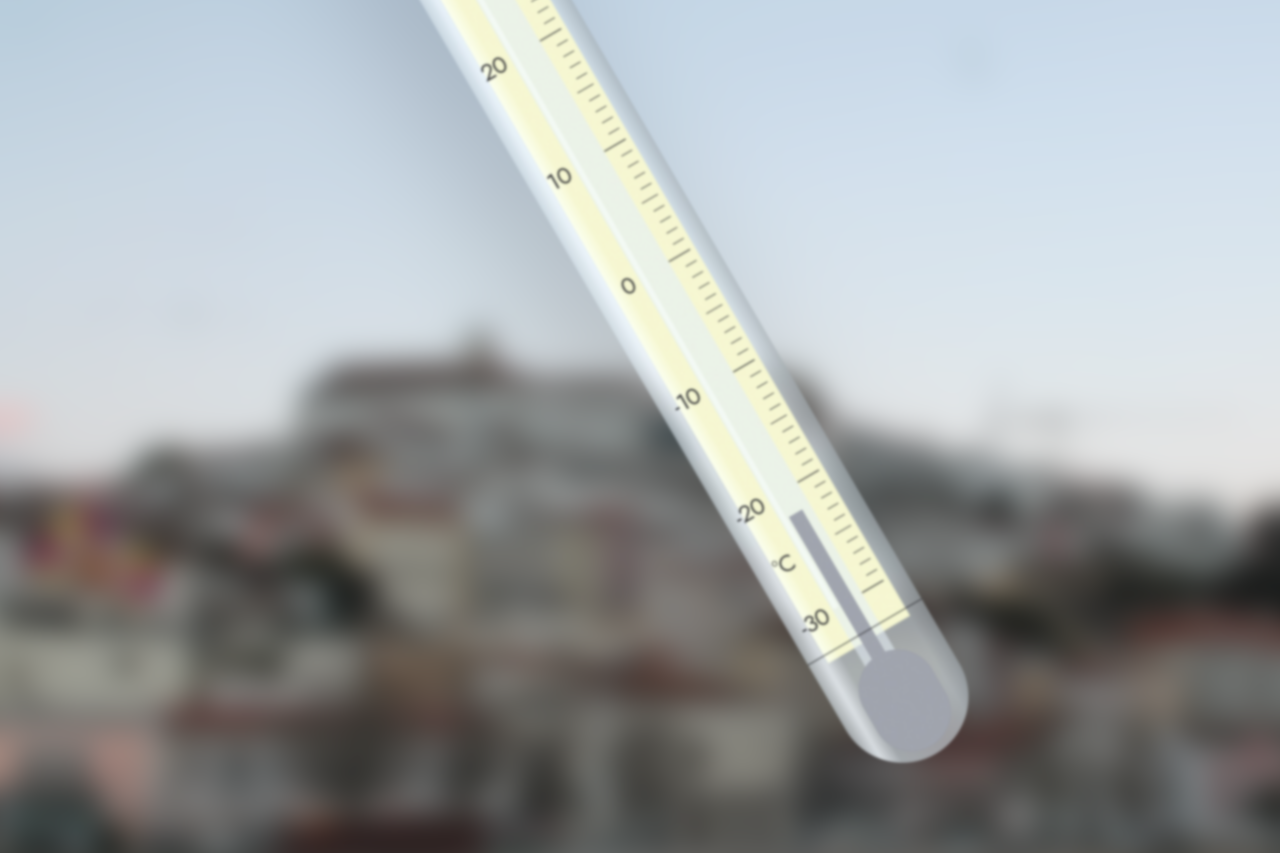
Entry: -22 °C
